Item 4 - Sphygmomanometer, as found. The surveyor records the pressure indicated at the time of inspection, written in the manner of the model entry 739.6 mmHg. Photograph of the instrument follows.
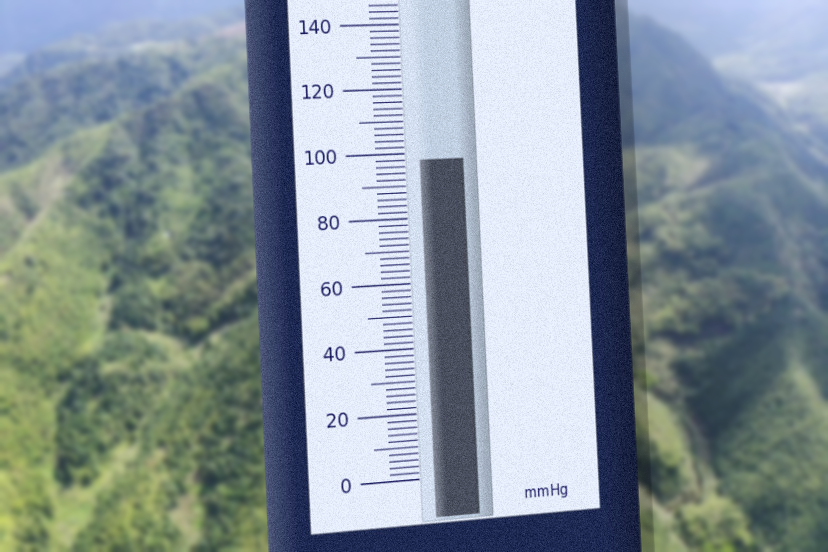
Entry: 98 mmHg
